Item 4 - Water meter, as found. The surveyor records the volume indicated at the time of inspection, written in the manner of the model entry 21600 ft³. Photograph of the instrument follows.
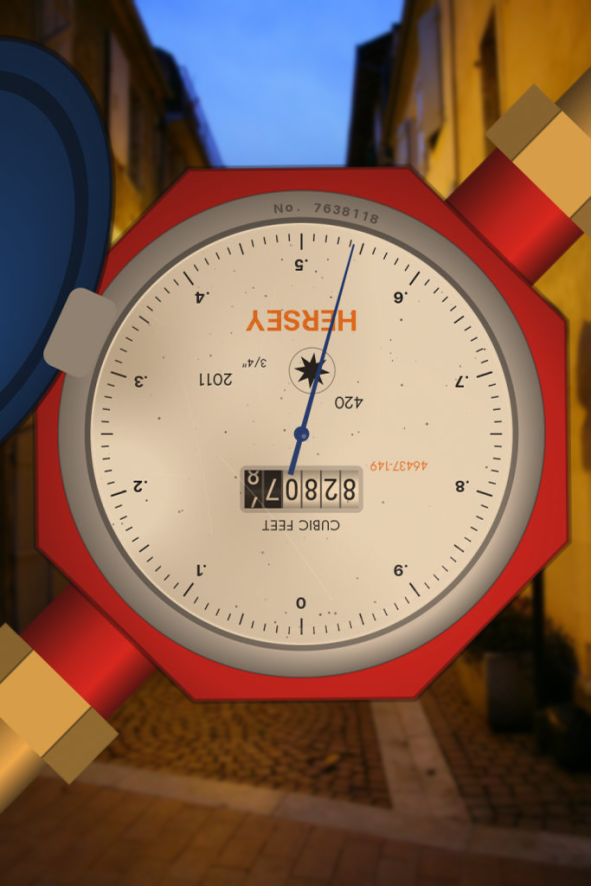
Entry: 828077.54 ft³
